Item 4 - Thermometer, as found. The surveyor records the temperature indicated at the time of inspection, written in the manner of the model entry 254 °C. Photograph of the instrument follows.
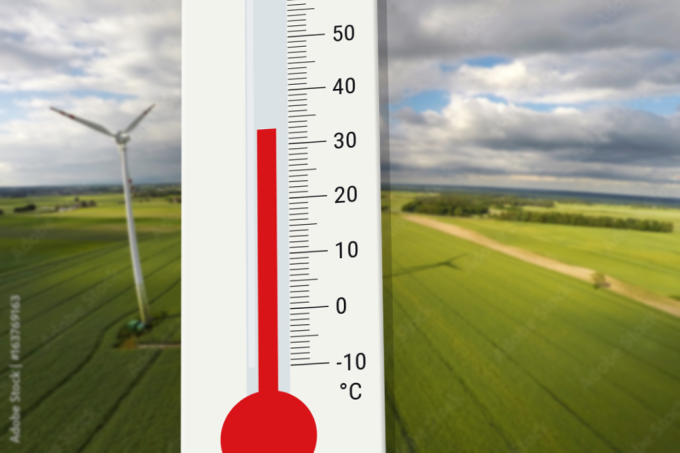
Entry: 33 °C
